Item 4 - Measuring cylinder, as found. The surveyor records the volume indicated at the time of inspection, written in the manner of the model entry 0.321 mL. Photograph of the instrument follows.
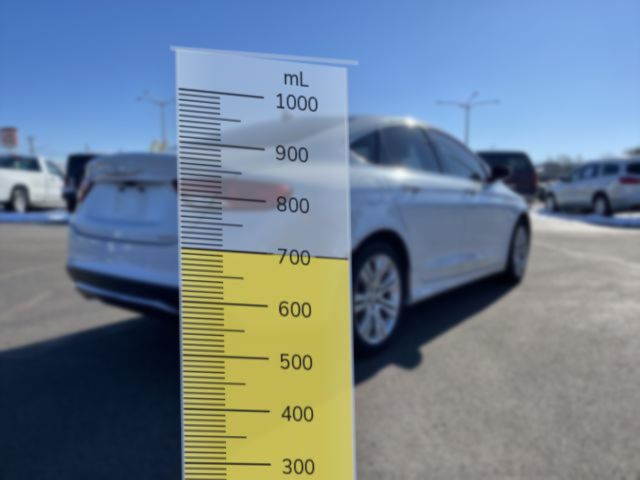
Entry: 700 mL
